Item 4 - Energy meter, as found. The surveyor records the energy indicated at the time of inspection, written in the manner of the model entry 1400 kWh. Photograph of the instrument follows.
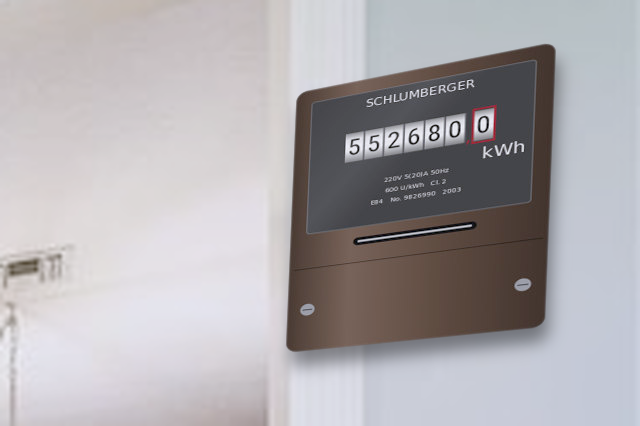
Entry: 552680.0 kWh
